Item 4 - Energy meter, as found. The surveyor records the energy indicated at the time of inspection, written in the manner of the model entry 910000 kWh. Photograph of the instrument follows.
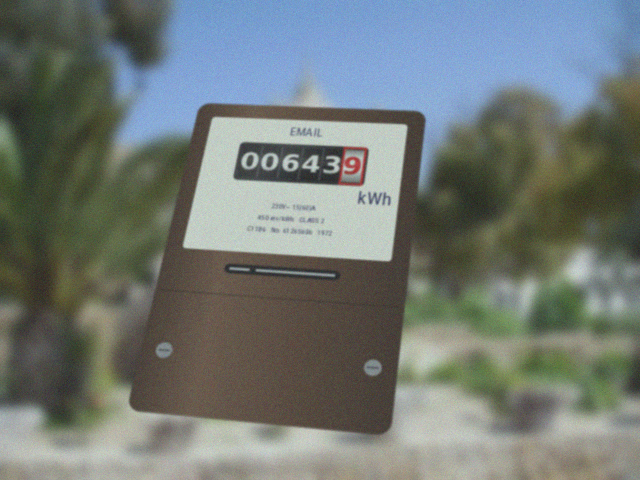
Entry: 643.9 kWh
